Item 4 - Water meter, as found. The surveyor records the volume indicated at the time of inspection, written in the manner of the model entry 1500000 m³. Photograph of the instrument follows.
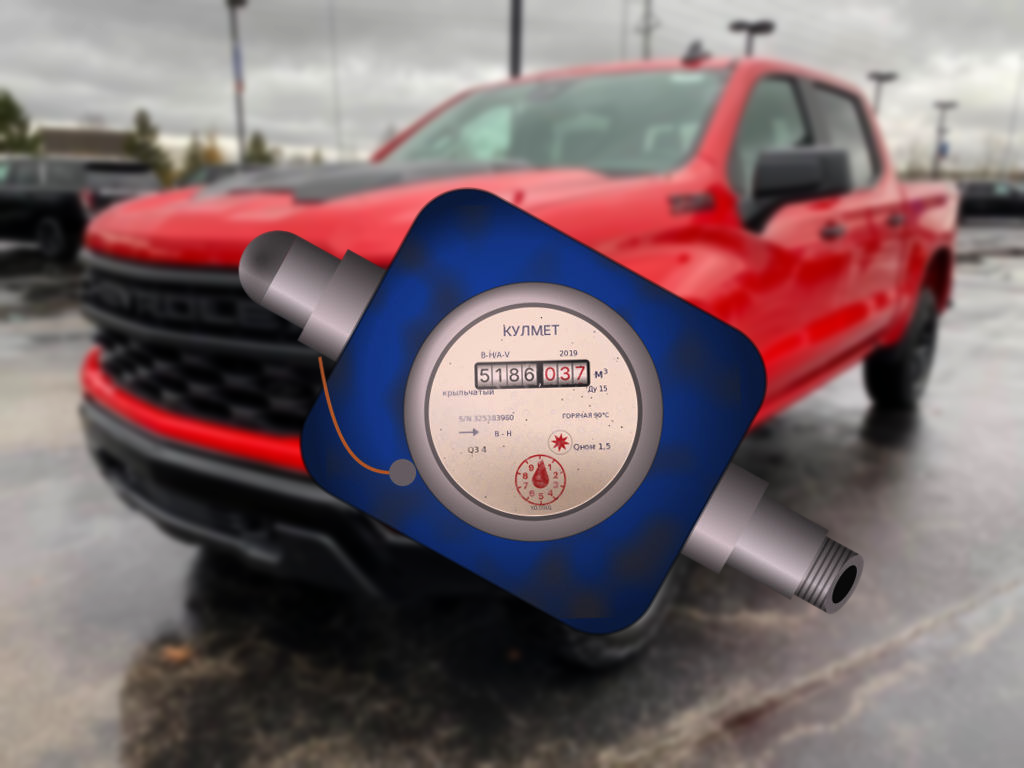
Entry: 5186.0370 m³
